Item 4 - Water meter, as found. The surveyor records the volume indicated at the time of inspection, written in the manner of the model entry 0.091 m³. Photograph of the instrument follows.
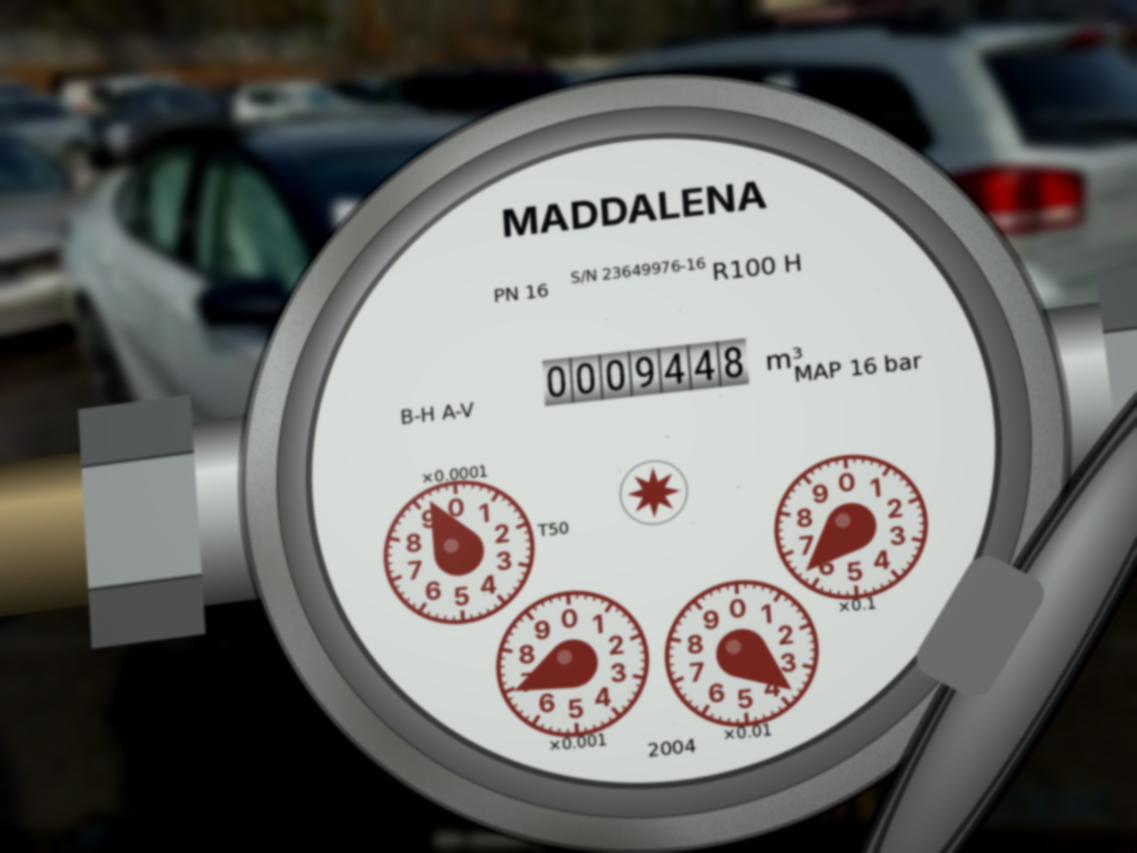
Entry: 9448.6369 m³
